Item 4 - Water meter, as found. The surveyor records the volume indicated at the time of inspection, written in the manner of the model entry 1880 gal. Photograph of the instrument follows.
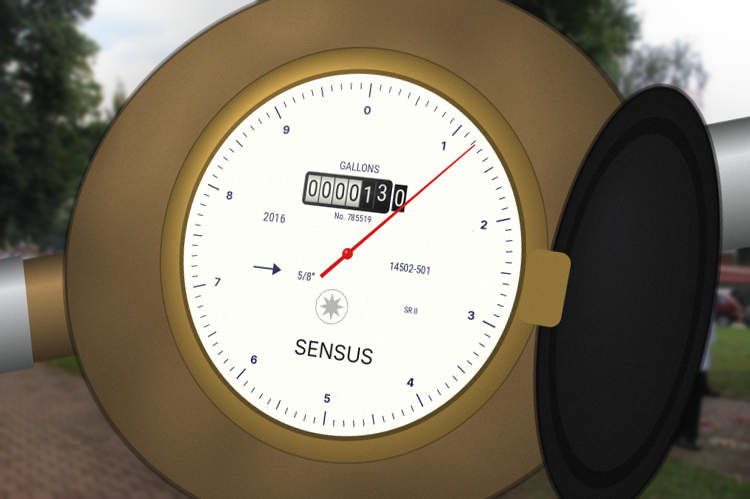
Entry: 131.2 gal
